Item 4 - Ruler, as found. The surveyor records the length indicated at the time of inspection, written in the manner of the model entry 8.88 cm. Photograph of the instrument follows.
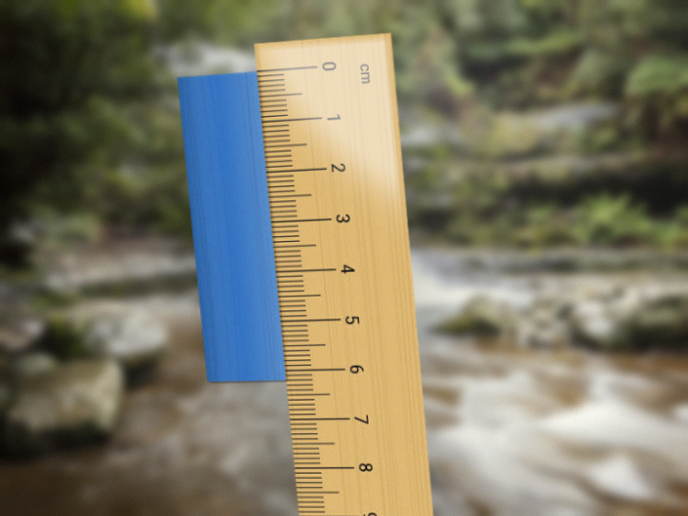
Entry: 6.2 cm
